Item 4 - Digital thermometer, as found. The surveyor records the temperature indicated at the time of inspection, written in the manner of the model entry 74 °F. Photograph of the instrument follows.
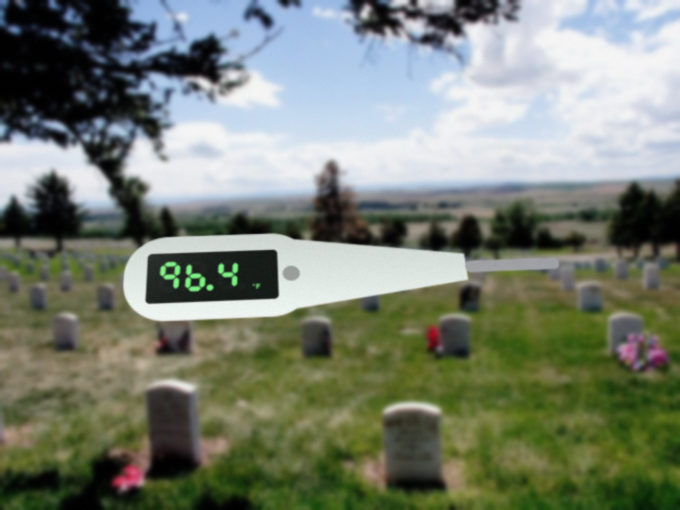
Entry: 96.4 °F
